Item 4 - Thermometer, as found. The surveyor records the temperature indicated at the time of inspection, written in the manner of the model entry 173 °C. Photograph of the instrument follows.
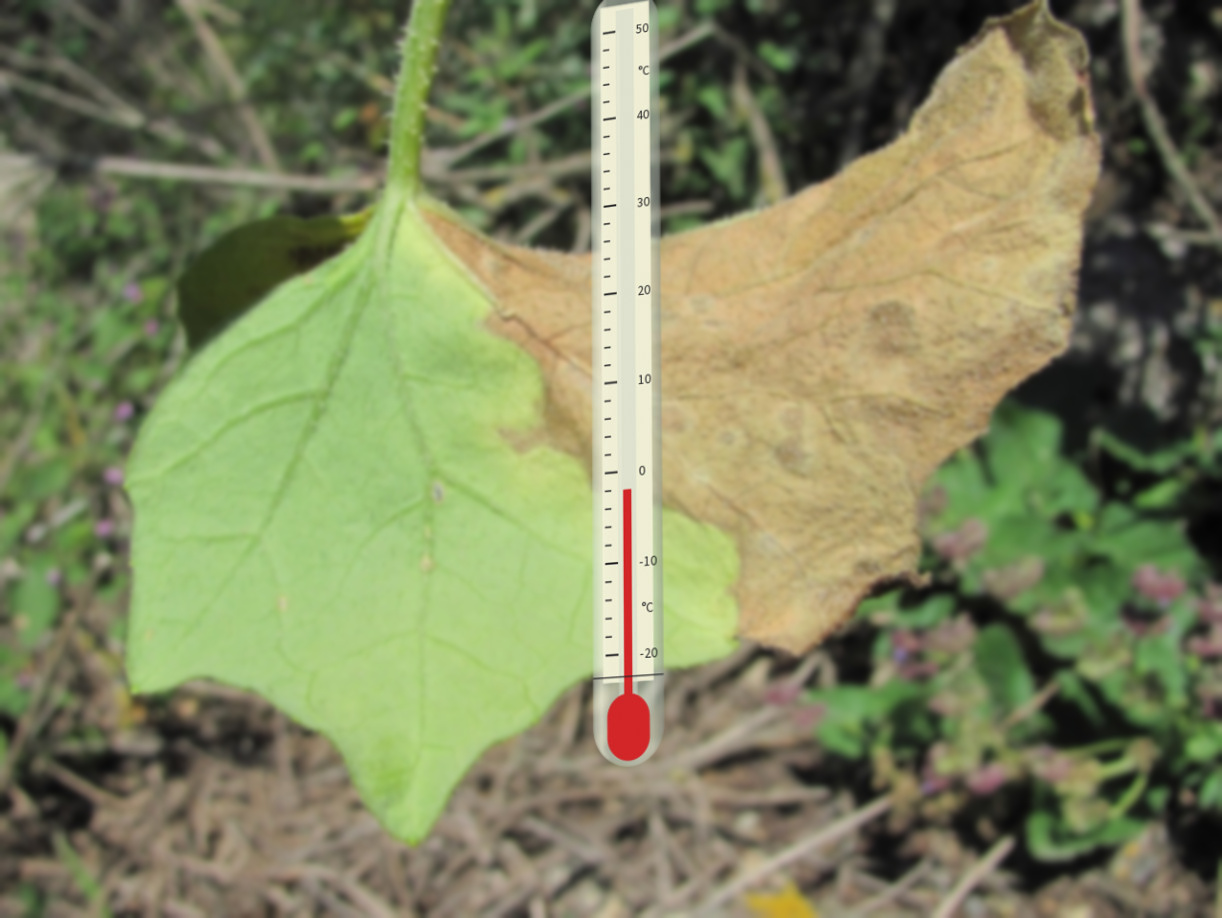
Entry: -2 °C
